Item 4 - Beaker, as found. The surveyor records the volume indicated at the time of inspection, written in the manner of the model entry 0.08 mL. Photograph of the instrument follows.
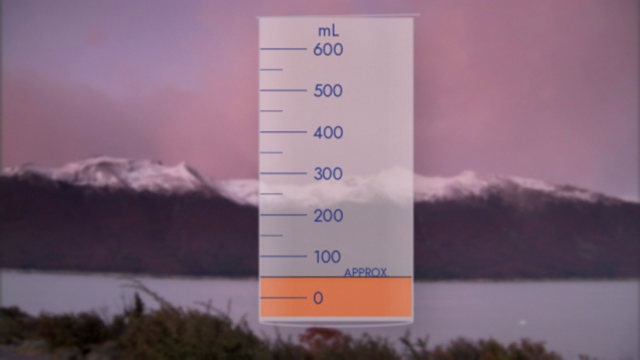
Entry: 50 mL
